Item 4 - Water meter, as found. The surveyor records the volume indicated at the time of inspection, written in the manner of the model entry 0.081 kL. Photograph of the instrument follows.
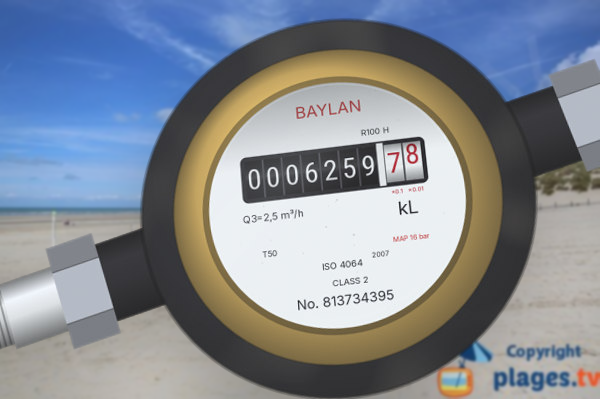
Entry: 6259.78 kL
